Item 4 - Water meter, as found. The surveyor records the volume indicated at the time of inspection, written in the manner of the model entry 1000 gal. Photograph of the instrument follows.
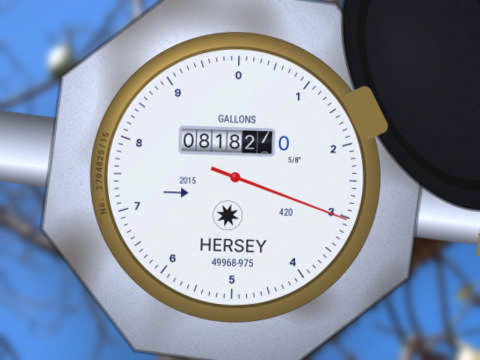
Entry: 818273.0 gal
